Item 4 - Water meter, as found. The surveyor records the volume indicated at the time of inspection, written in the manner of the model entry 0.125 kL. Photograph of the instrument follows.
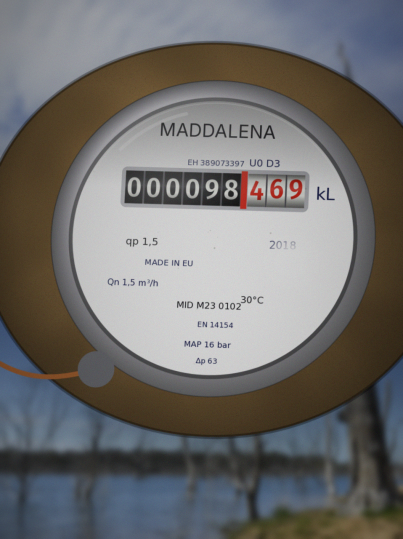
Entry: 98.469 kL
